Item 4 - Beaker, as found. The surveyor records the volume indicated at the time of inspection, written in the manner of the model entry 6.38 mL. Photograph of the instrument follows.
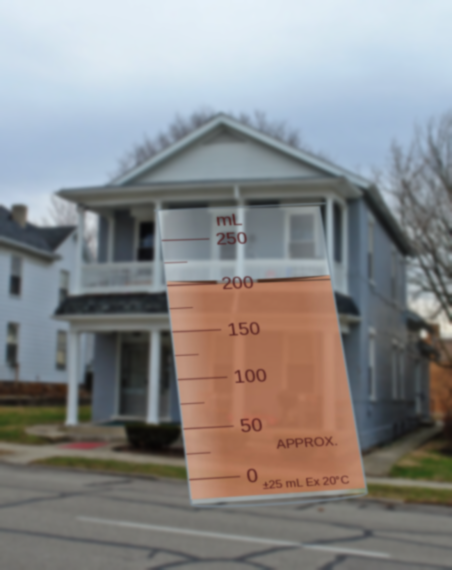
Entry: 200 mL
